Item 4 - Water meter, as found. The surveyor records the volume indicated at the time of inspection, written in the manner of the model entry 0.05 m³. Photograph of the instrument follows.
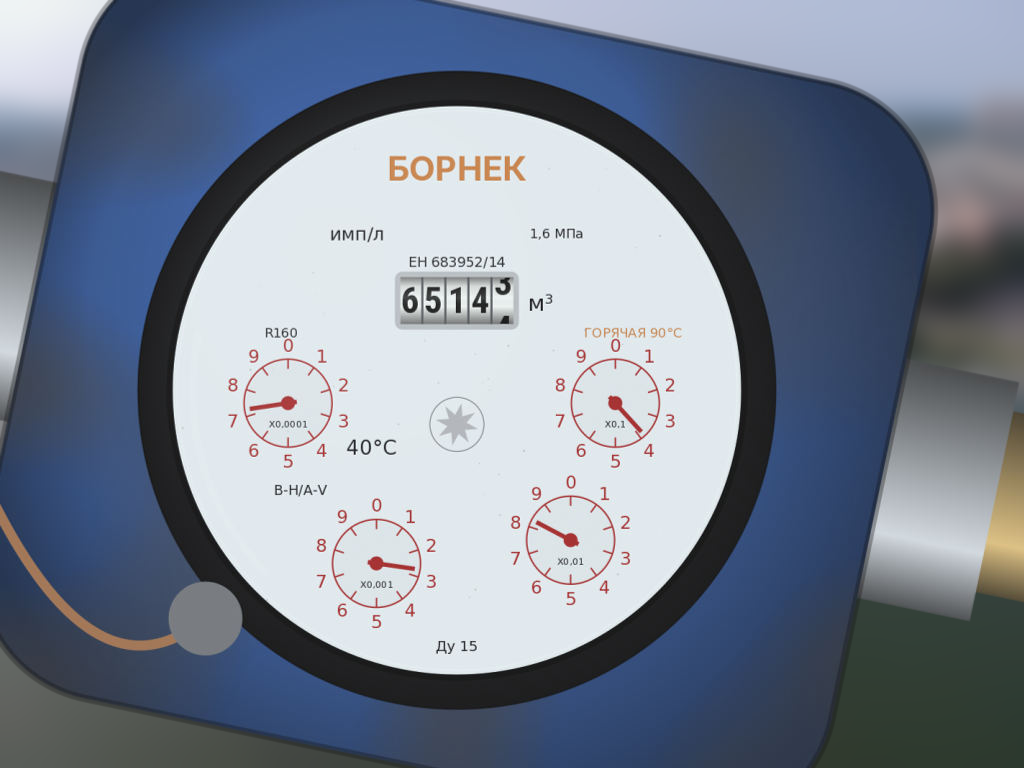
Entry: 65143.3827 m³
